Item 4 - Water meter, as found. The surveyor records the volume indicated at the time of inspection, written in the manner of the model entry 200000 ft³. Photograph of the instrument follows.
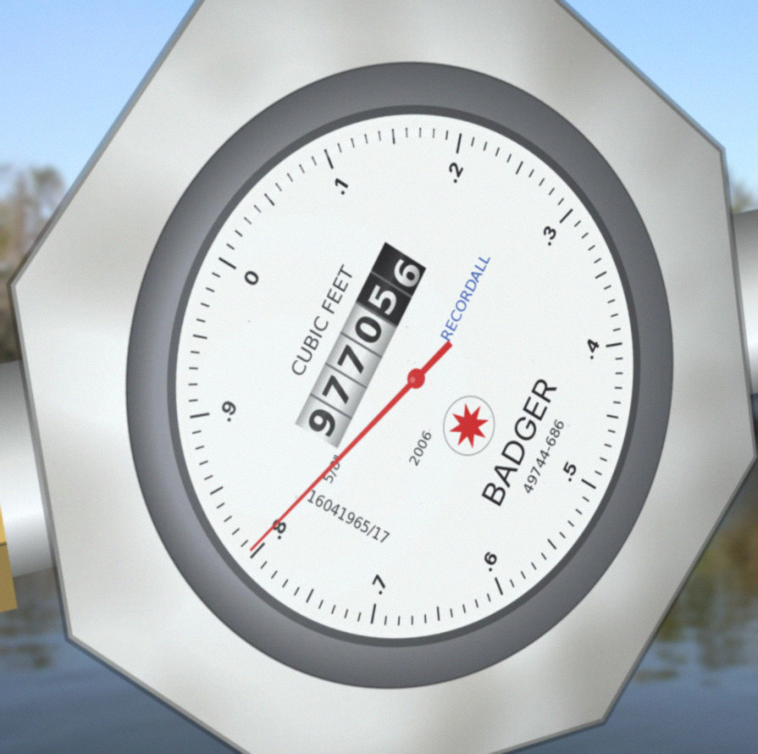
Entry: 977055.80 ft³
